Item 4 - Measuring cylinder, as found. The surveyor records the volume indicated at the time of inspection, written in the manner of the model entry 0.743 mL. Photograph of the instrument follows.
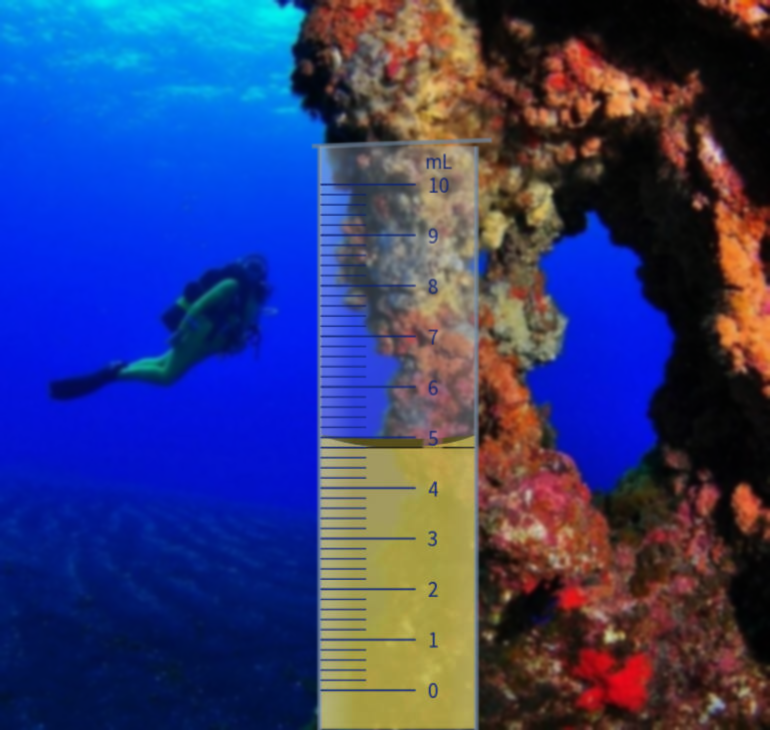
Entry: 4.8 mL
